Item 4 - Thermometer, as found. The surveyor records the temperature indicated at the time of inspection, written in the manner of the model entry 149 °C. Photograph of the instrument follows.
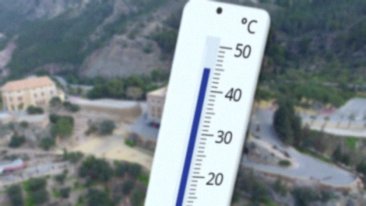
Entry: 45 °C
